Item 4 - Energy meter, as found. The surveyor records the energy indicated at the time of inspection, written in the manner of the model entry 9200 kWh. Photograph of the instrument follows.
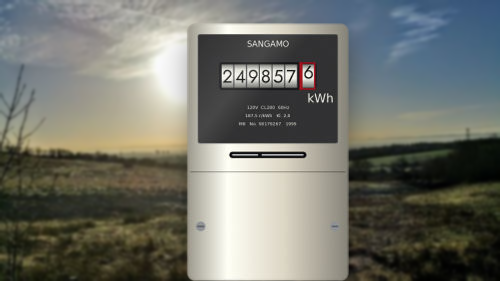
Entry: 249857.6 kWh
